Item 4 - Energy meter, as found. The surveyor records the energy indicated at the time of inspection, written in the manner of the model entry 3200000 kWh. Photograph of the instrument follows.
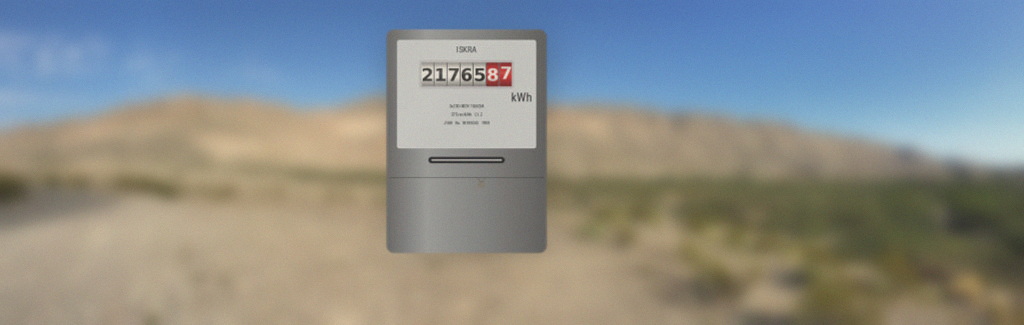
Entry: 21765.87 kWh
